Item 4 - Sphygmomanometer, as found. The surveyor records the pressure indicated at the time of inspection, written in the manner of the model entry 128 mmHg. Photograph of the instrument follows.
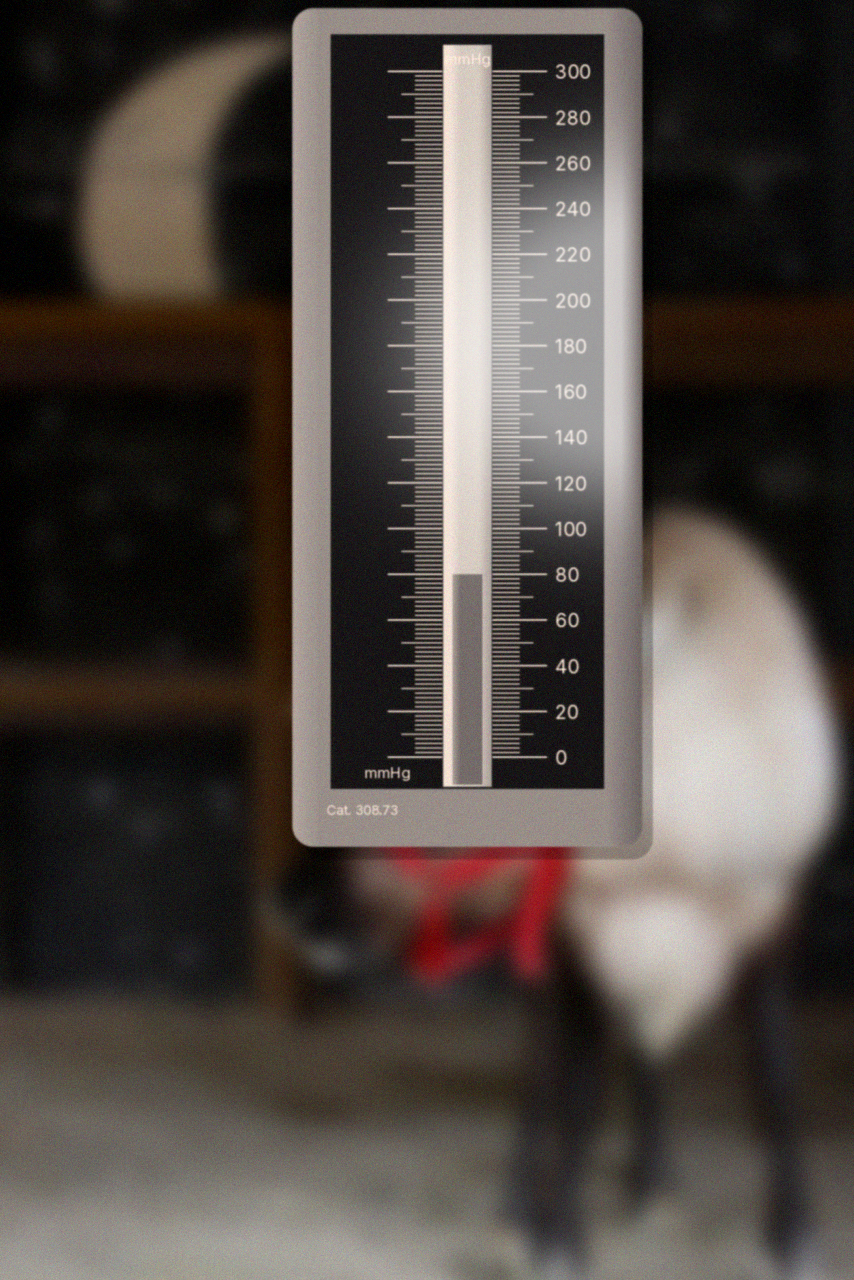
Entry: 80 mmHg
